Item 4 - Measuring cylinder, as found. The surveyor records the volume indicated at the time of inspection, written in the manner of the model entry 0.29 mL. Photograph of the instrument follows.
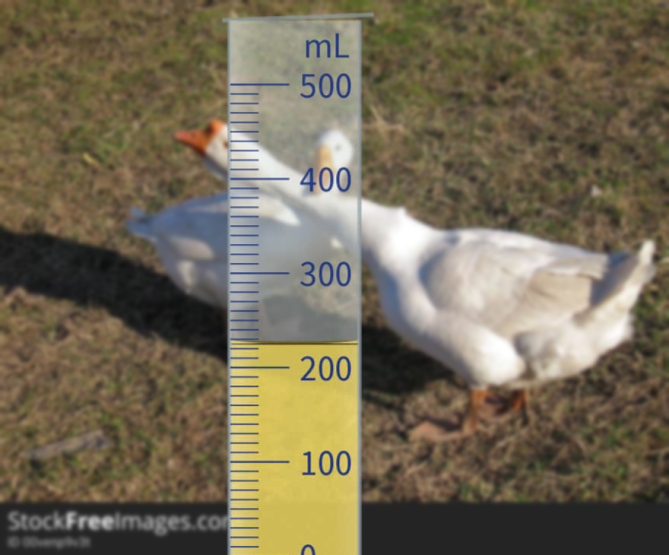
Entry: 225 mL
